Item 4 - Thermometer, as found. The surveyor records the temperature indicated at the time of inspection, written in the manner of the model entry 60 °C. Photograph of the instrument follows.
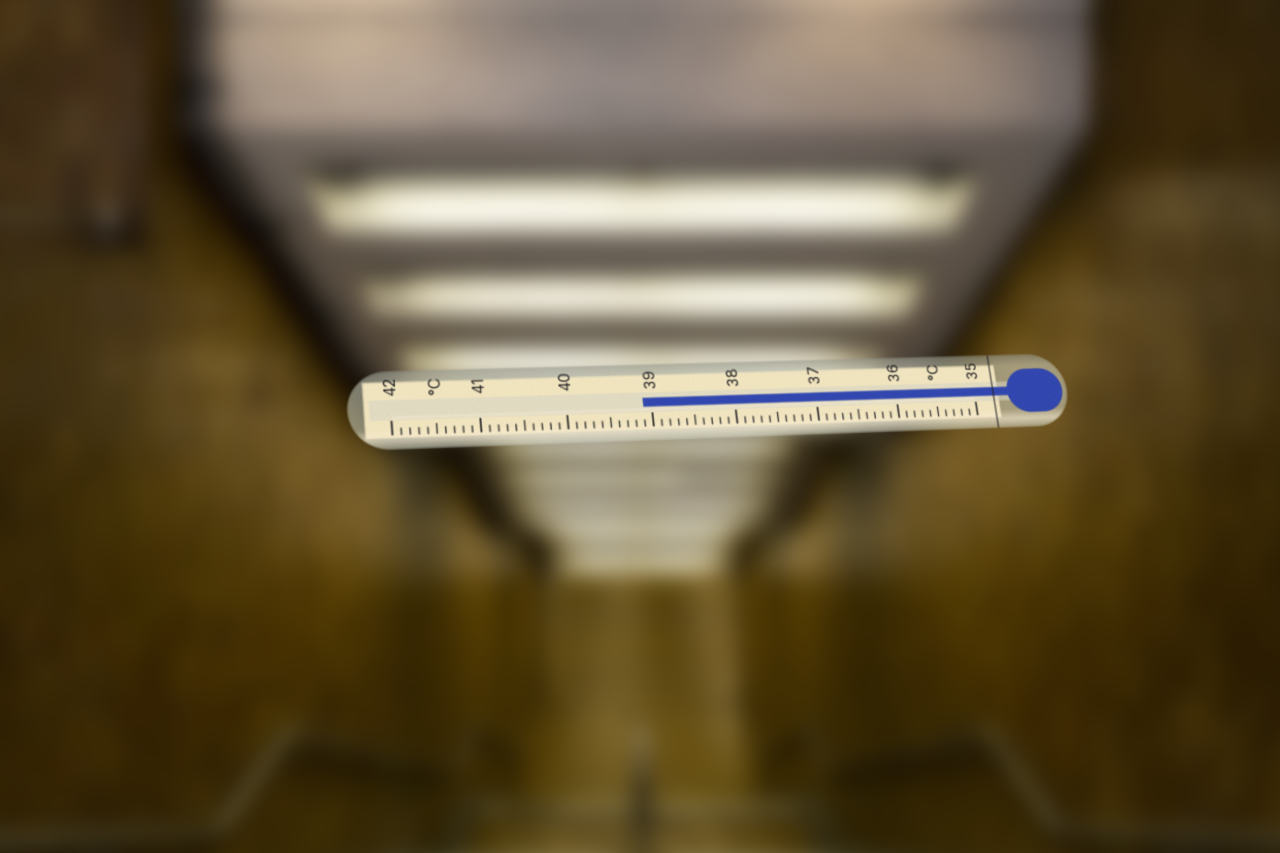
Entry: 39.1 °C
